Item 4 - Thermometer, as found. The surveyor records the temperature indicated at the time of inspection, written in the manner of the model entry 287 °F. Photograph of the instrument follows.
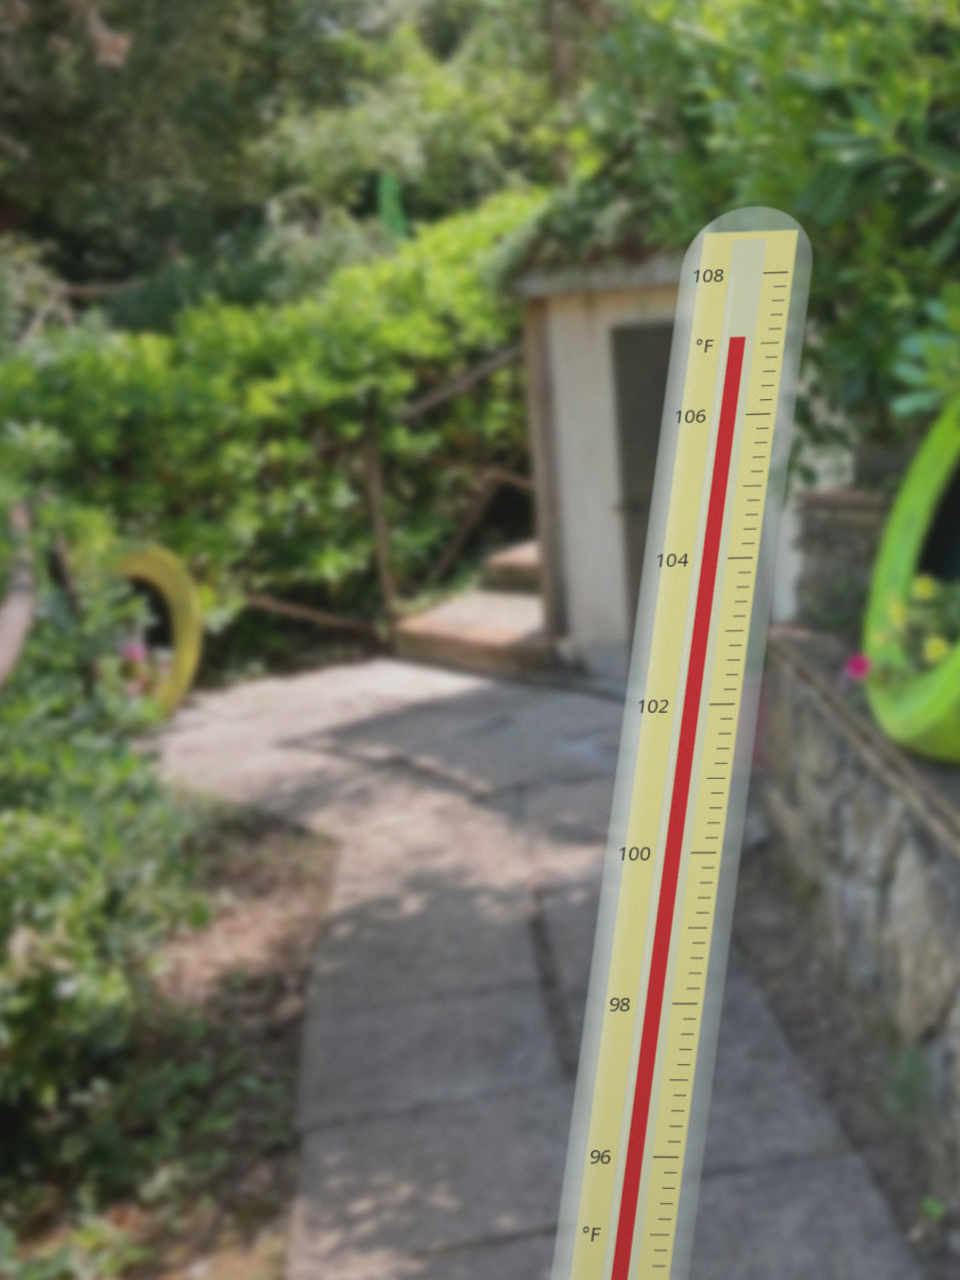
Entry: 107.1 °F
